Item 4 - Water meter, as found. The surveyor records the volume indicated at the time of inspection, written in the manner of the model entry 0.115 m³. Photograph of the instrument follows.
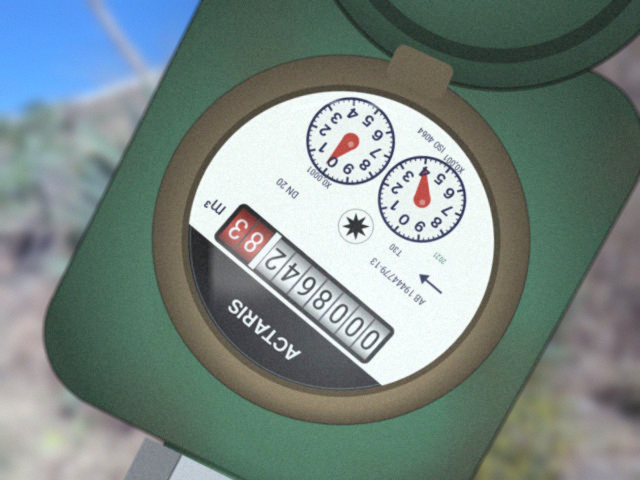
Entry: 8642.8340 m³
